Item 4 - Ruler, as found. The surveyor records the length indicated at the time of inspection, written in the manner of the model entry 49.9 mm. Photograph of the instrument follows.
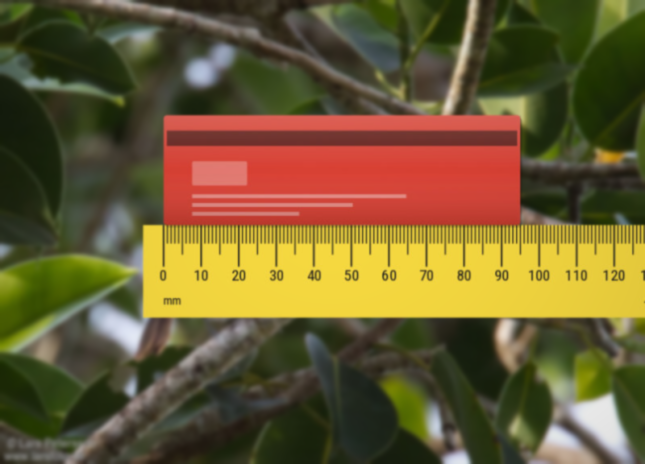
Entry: 95 mm
